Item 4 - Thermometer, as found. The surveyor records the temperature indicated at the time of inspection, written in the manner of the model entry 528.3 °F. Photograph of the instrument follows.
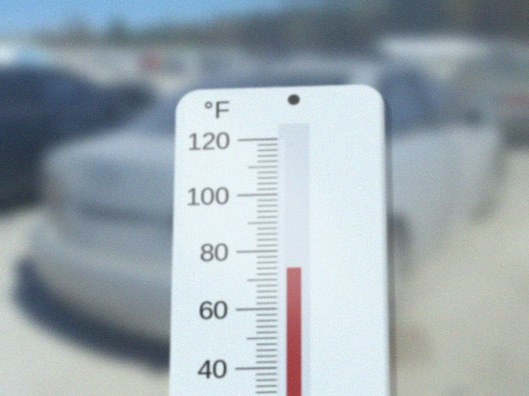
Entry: 74 °F
